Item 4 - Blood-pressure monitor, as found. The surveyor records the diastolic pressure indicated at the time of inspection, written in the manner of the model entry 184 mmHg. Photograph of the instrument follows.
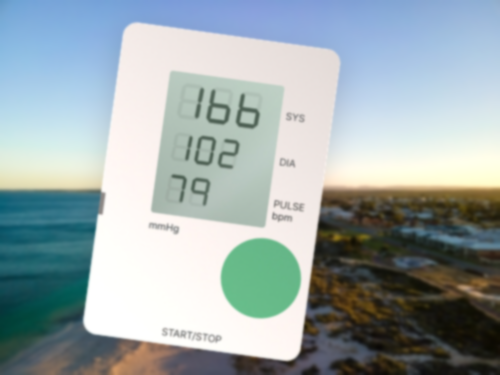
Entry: 102 mmHg
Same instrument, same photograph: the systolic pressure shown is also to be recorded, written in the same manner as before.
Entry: 166 mmHg
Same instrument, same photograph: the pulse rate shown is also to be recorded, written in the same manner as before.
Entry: 79 bpm
